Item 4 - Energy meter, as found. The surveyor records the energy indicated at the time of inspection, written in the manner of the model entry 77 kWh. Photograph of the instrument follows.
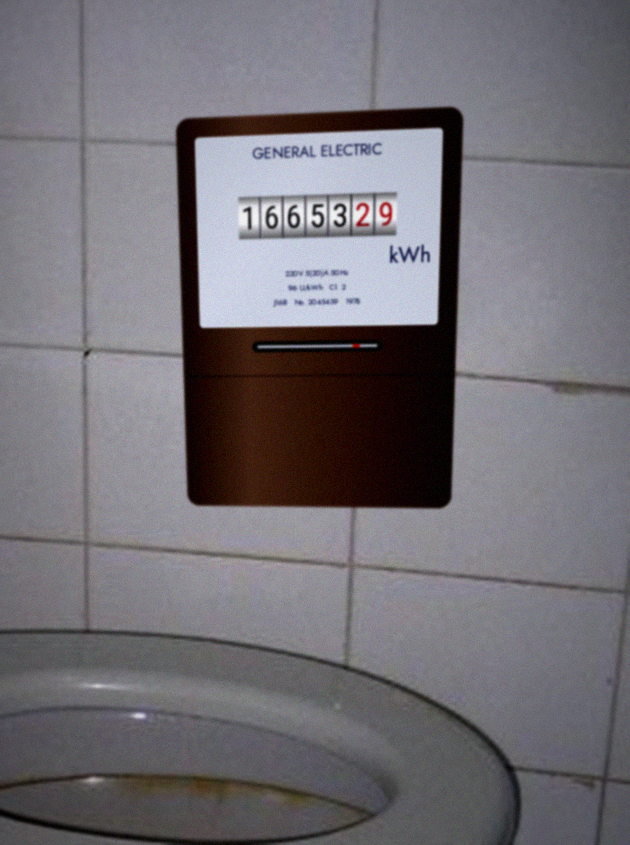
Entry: 16653.29 kWh
